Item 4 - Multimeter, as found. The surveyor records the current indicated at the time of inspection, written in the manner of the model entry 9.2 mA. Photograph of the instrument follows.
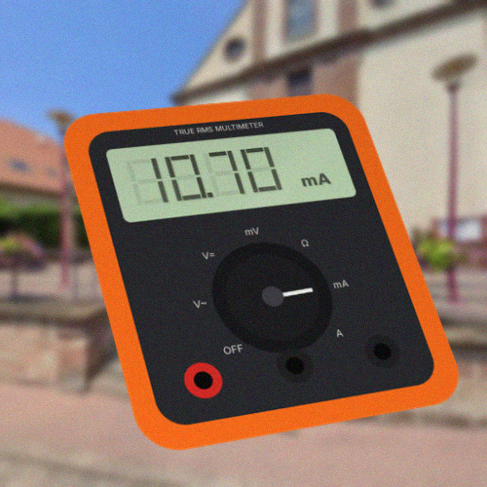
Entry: 10.70 mA
